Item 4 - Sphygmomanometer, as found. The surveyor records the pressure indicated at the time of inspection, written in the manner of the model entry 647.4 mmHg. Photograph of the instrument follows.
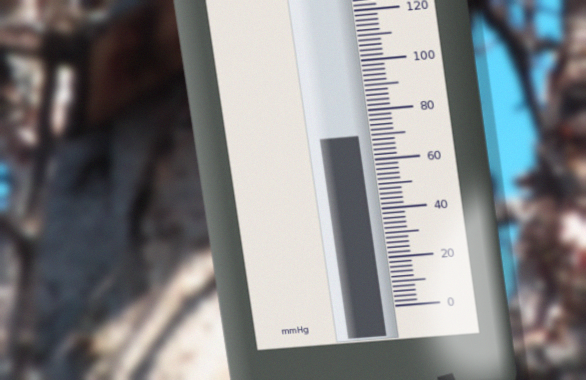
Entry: 70 mmHg
